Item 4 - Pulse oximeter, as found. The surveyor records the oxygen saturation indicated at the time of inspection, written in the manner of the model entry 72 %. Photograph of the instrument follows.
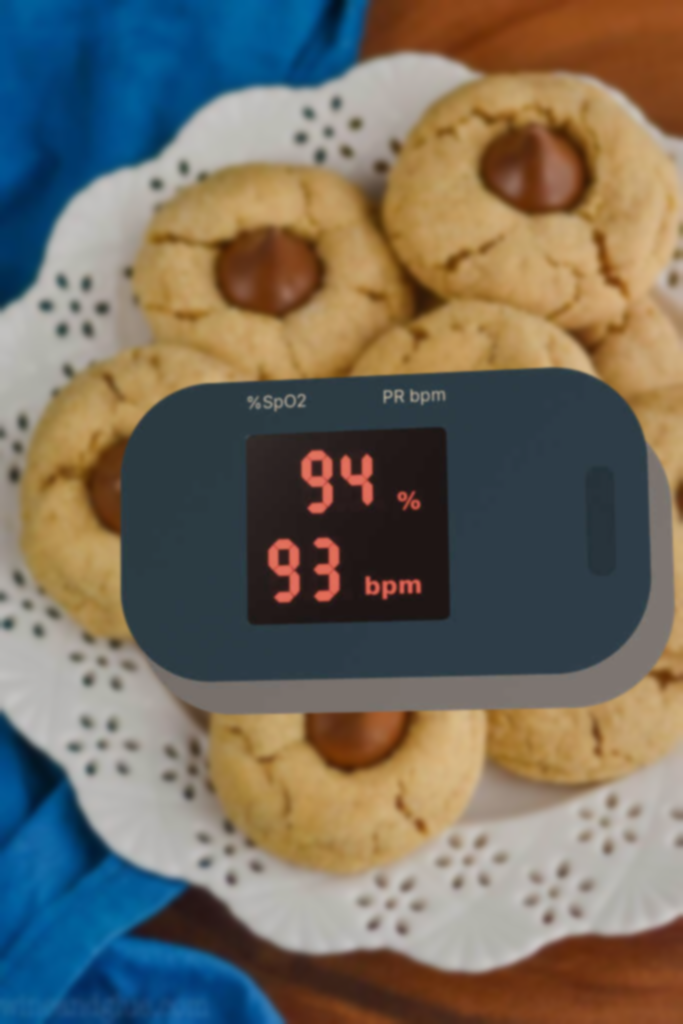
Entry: 94 %
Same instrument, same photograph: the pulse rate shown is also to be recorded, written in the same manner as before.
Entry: 93 bpm
